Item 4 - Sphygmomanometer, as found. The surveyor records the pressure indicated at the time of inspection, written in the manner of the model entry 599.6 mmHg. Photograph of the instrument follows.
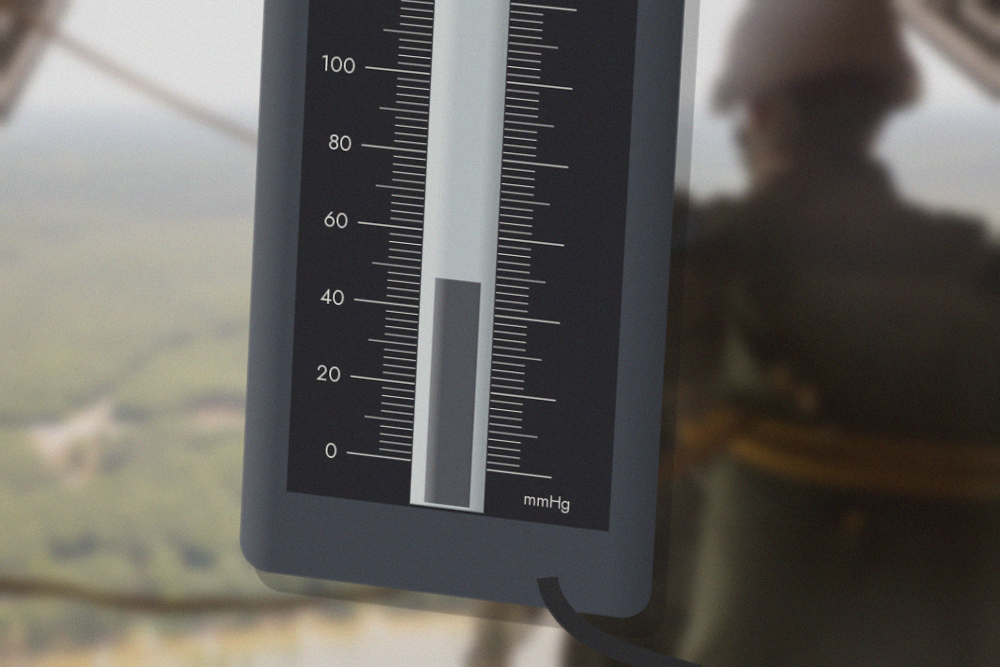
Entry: 48 mmHg
